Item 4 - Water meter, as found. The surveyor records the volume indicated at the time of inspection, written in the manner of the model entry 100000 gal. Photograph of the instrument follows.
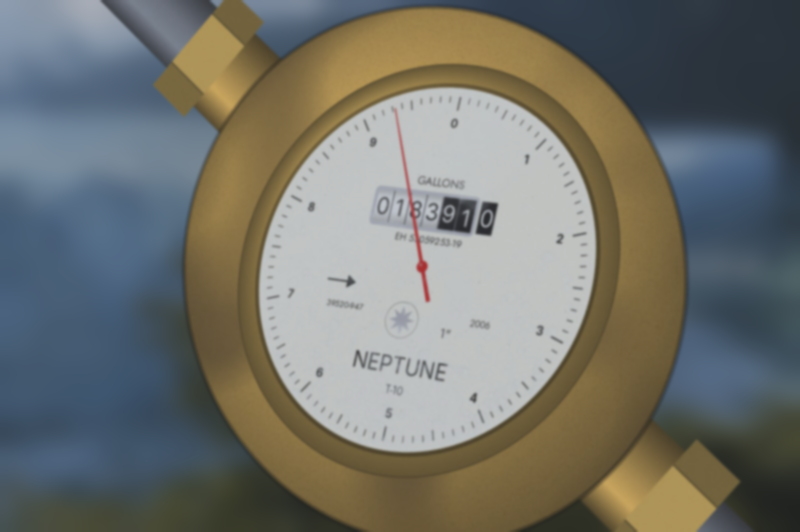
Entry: 183909.3 gal
